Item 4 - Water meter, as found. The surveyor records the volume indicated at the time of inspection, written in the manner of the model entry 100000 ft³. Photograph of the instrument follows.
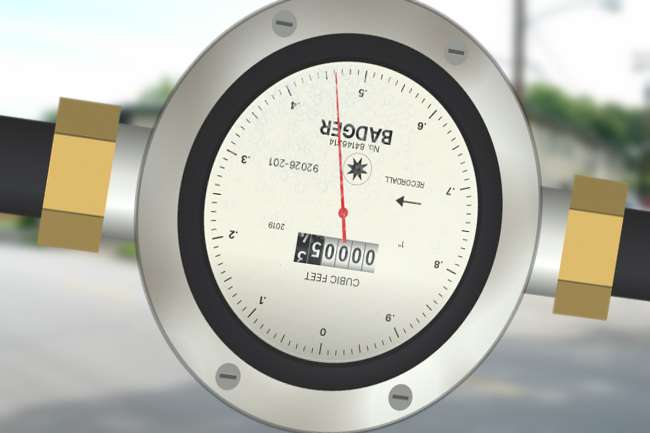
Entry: 53.46 ft³
